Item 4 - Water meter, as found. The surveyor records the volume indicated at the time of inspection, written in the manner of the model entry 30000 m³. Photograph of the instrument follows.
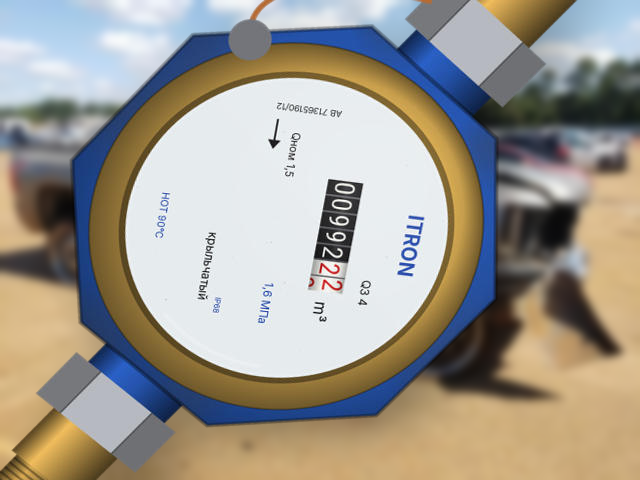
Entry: 992.22 m³
